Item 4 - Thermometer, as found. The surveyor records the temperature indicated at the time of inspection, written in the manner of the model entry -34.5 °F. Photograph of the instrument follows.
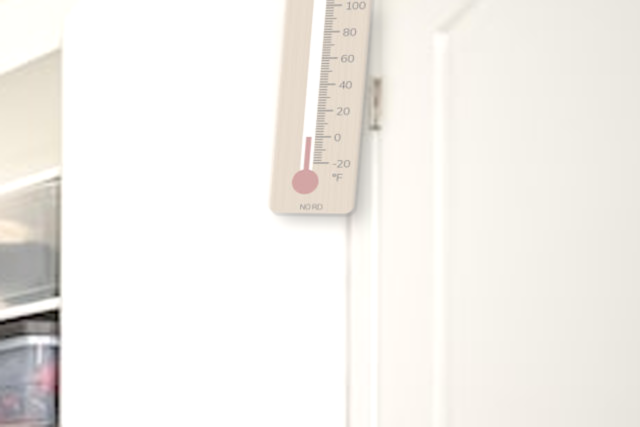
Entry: 0 °F
